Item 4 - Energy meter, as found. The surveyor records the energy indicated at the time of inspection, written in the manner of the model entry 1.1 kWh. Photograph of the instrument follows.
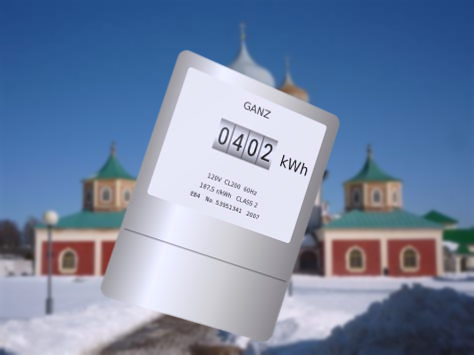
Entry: 402 kWh
